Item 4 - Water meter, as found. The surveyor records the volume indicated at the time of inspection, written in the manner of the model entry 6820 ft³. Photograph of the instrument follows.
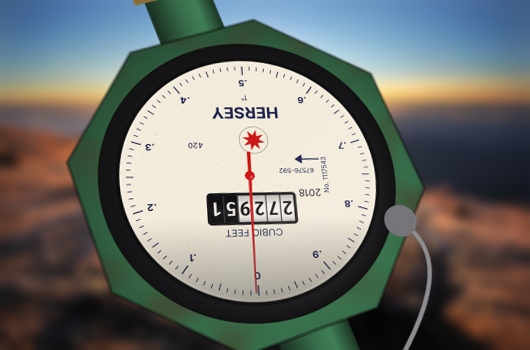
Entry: 272951.00 ft³
